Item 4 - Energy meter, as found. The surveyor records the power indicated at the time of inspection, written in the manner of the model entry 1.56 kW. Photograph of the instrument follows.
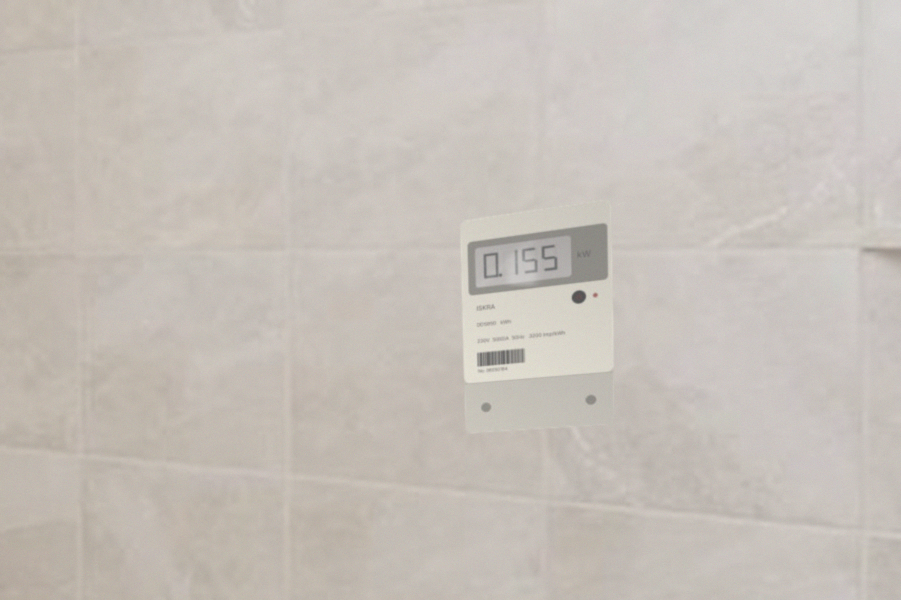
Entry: 0.155 kW
